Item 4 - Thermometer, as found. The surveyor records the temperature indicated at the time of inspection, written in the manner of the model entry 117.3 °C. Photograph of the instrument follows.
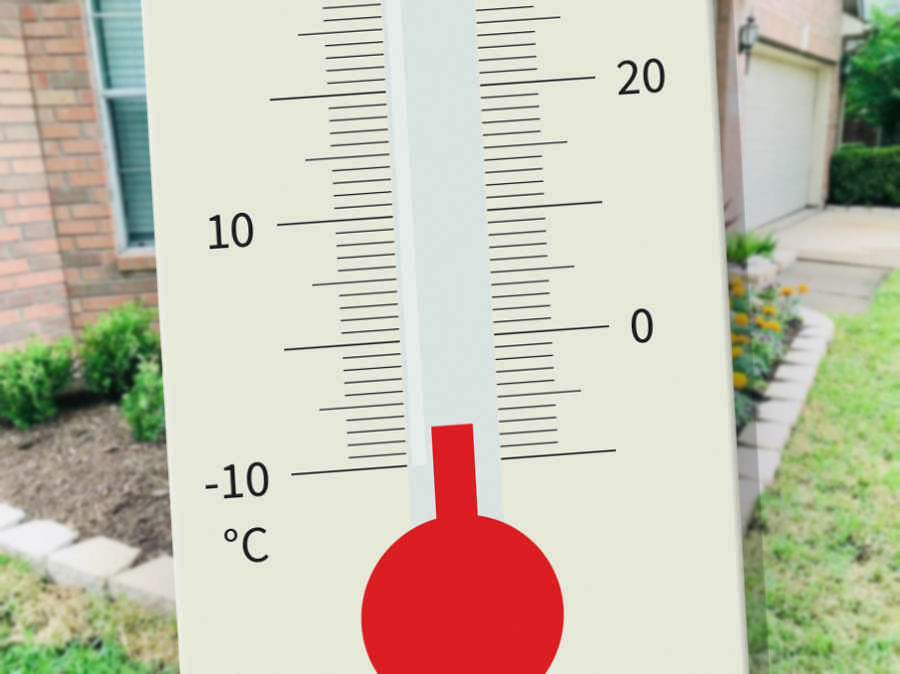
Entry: -7 °C
